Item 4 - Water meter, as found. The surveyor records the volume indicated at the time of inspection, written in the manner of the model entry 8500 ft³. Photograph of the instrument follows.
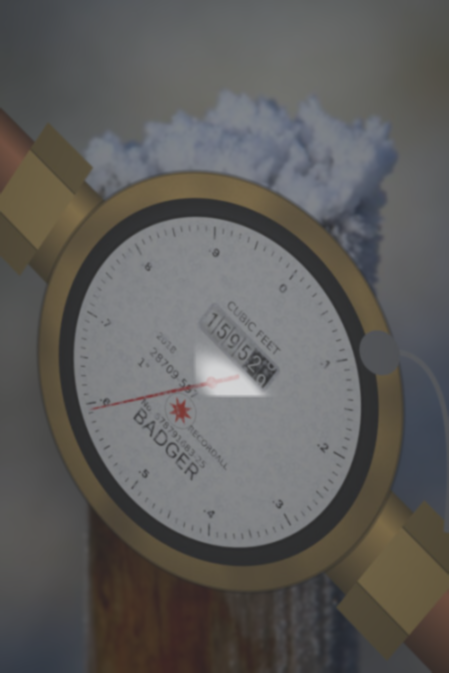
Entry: 159528.59 ft³
